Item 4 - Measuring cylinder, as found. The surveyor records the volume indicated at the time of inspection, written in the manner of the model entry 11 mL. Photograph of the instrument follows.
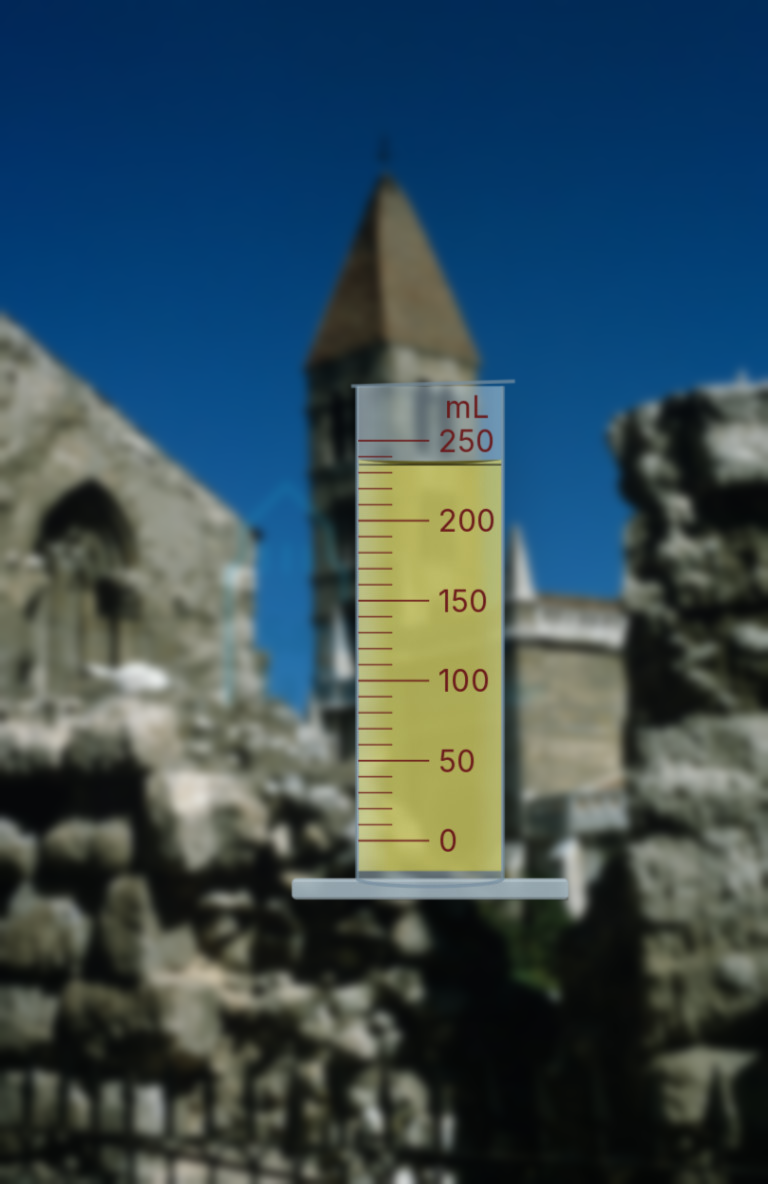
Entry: 235 mL
